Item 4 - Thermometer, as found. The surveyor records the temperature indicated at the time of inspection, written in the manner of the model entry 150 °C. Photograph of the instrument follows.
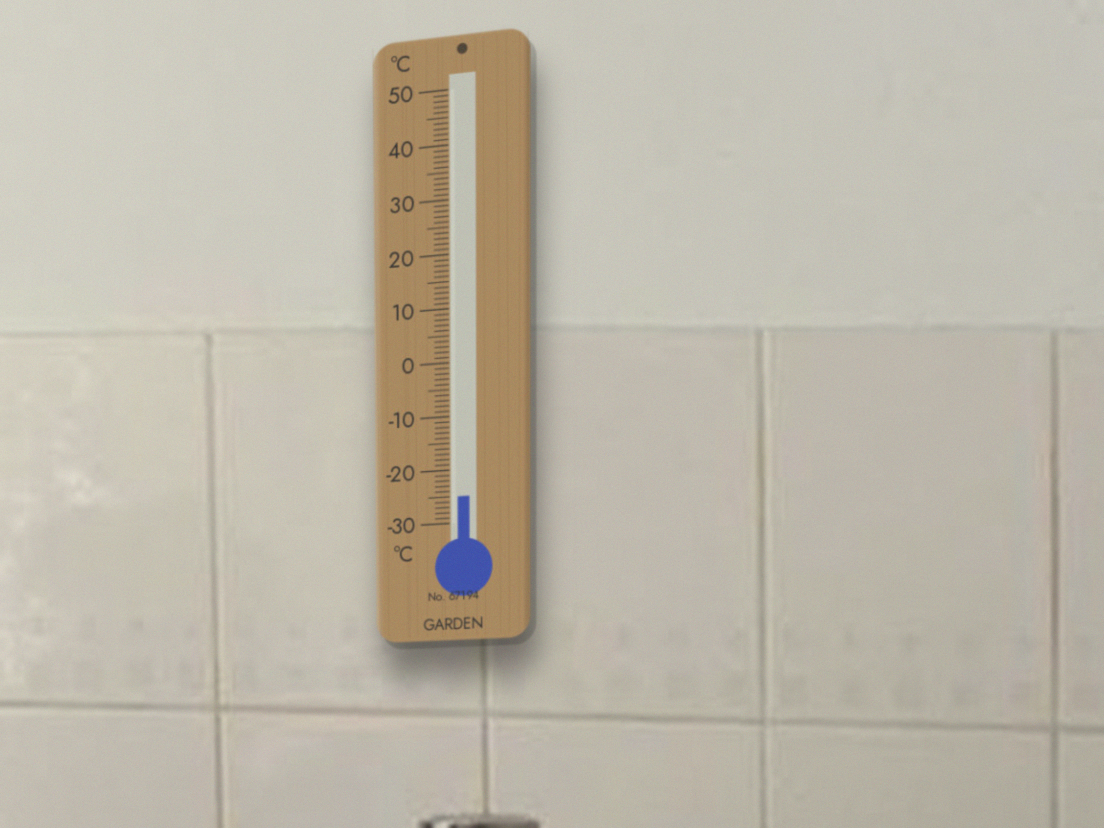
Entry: -25 °C
